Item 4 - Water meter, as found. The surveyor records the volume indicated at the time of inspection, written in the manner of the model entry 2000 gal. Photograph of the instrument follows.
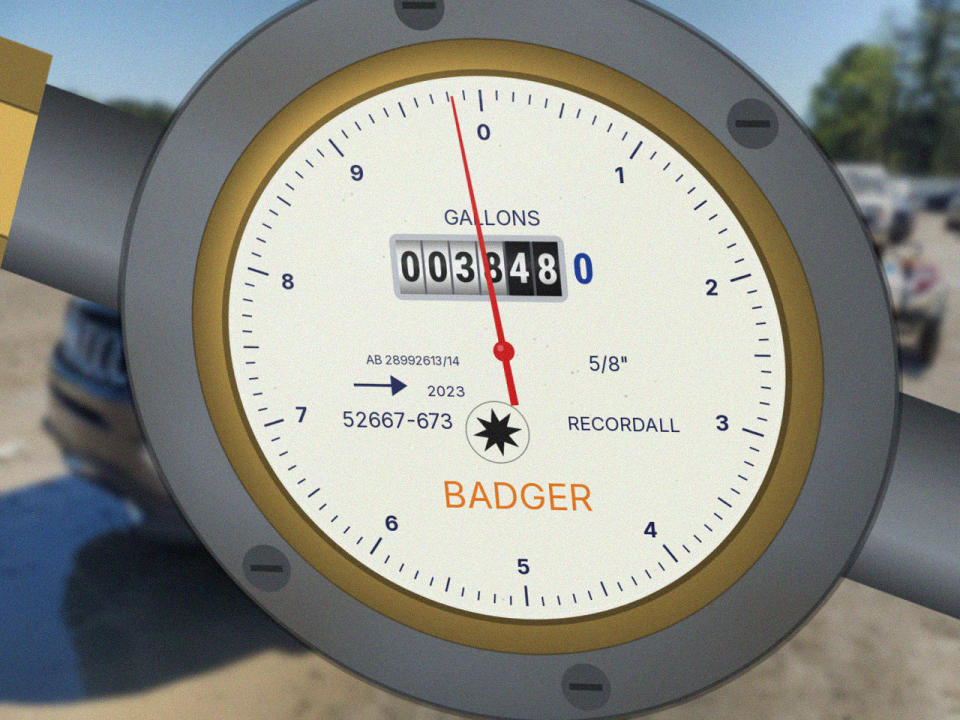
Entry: 38479.8 gal
